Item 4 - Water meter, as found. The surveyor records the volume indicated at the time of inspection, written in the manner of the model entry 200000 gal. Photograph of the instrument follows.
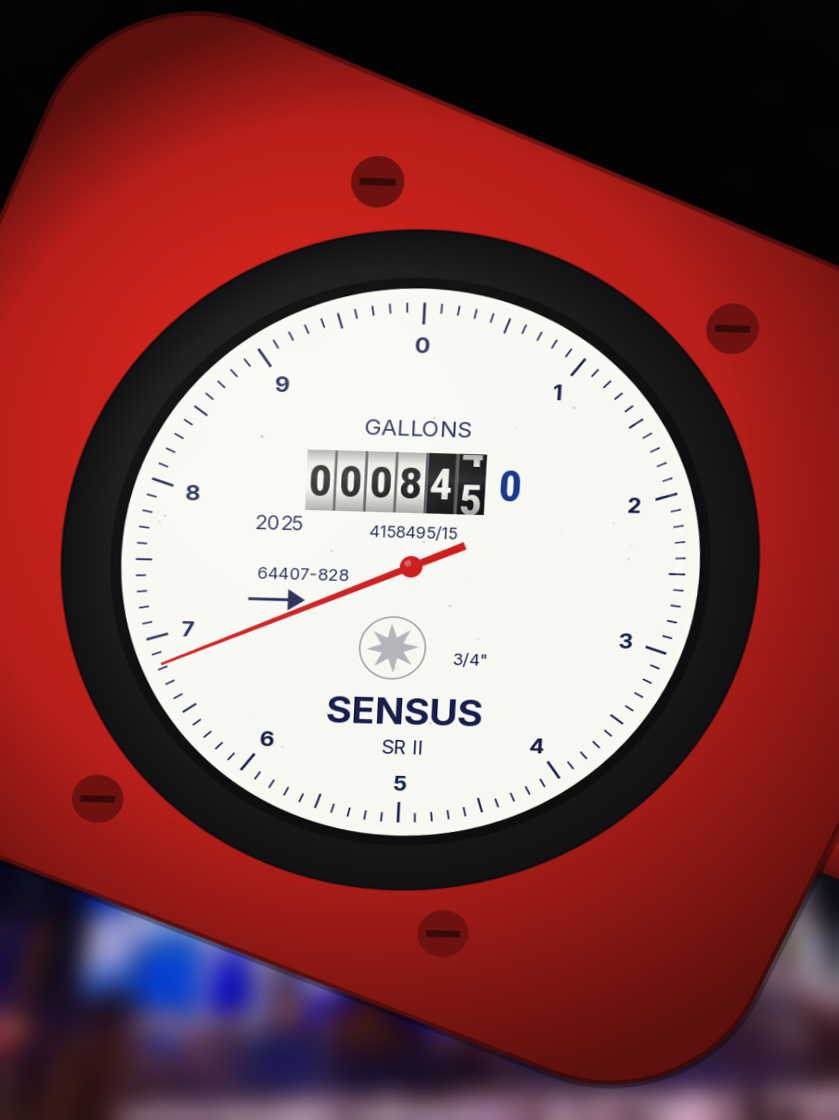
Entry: 8446.8 gal
